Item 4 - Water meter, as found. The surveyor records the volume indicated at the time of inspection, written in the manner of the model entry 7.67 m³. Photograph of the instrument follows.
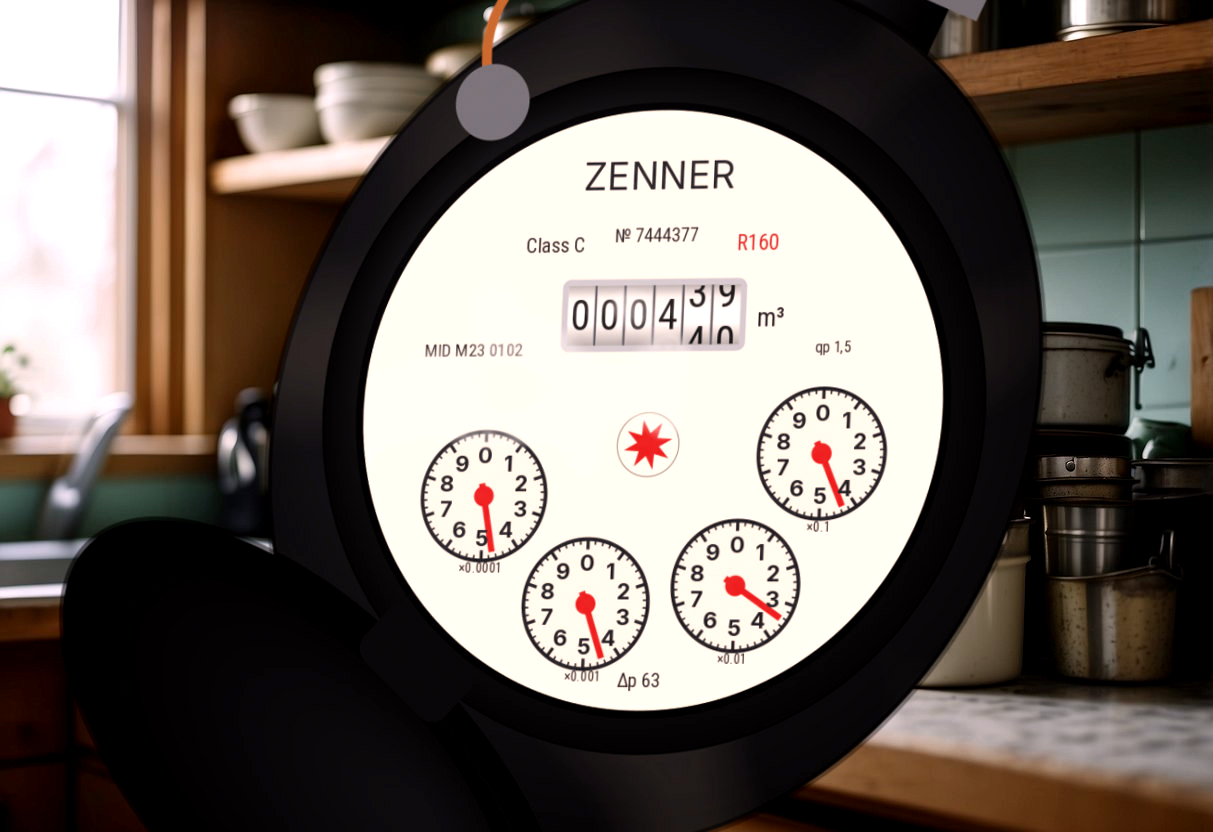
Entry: 439.4344 m³
